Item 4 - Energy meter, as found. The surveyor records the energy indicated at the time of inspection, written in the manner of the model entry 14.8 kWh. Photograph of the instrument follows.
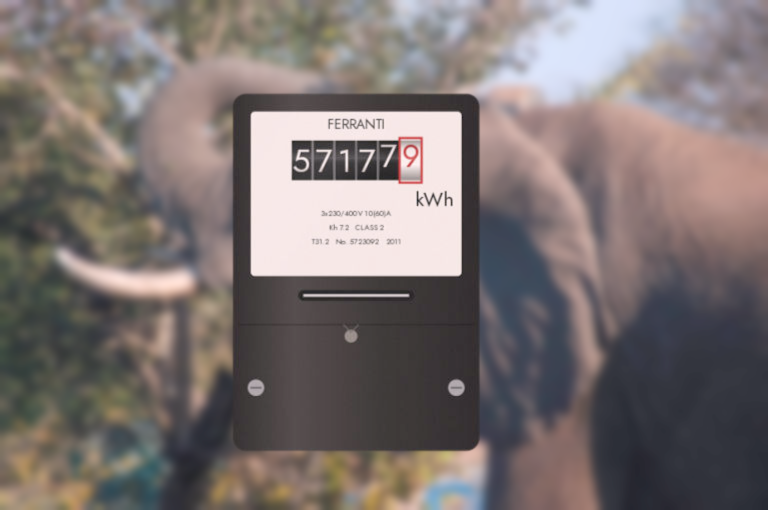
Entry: 57177.9 kWh
